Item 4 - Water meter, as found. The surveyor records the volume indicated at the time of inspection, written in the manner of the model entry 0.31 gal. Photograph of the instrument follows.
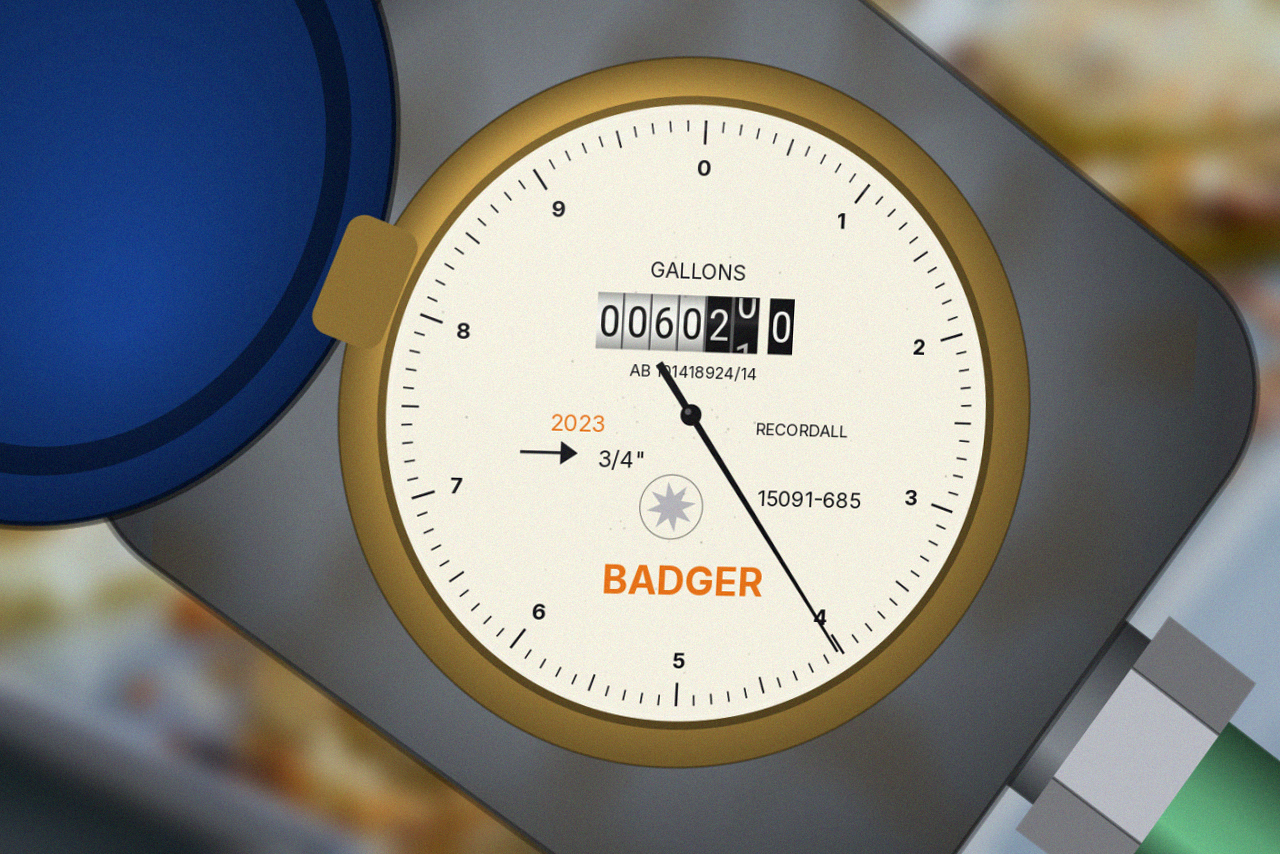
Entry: 60204.0 gal
